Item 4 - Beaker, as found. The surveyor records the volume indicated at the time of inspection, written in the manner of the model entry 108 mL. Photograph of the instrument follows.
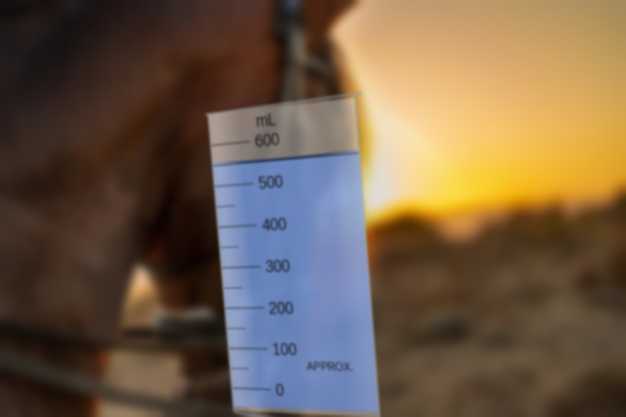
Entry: 550 mL
